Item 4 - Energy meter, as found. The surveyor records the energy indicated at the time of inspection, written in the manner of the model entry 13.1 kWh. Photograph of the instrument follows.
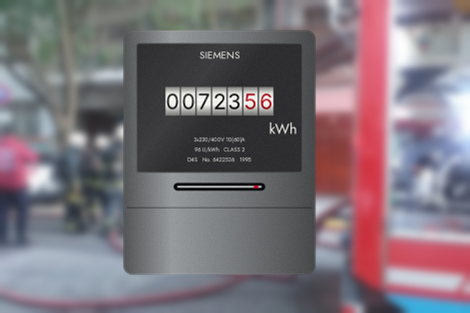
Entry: 723.56 kWh
